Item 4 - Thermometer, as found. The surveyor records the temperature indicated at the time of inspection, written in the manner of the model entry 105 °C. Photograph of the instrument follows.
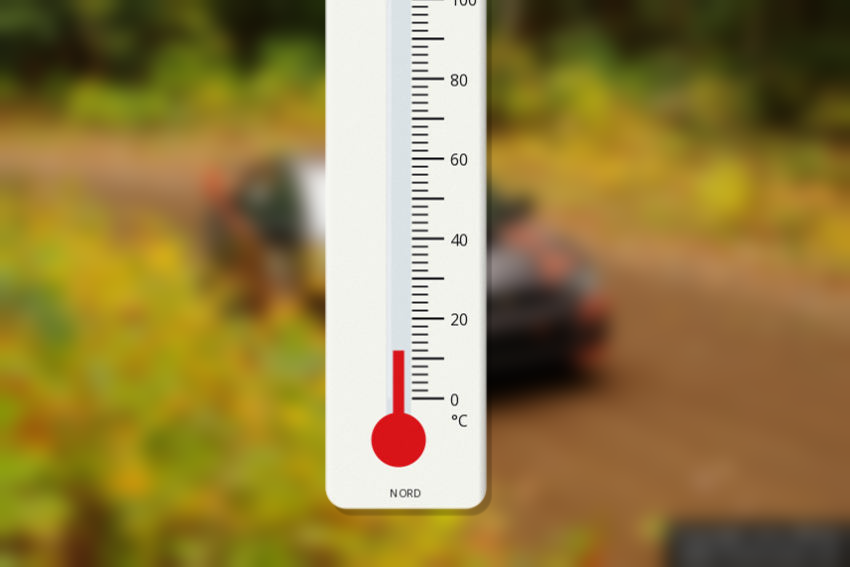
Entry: 12 °C
